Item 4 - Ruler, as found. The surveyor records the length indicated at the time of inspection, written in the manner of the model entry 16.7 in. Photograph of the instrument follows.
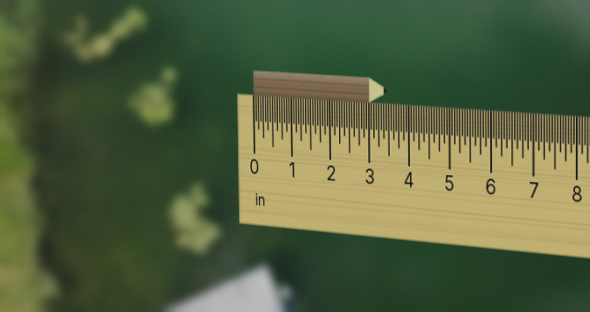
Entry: 3.5 in
